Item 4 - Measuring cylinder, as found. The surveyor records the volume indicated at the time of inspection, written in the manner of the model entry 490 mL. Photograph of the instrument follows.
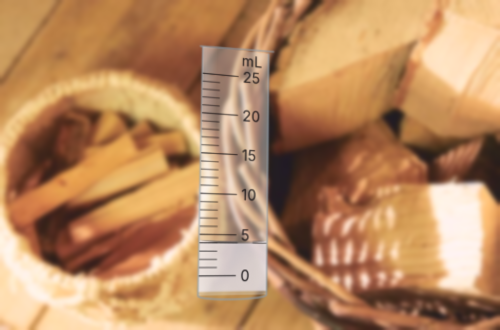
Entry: 4 mL
